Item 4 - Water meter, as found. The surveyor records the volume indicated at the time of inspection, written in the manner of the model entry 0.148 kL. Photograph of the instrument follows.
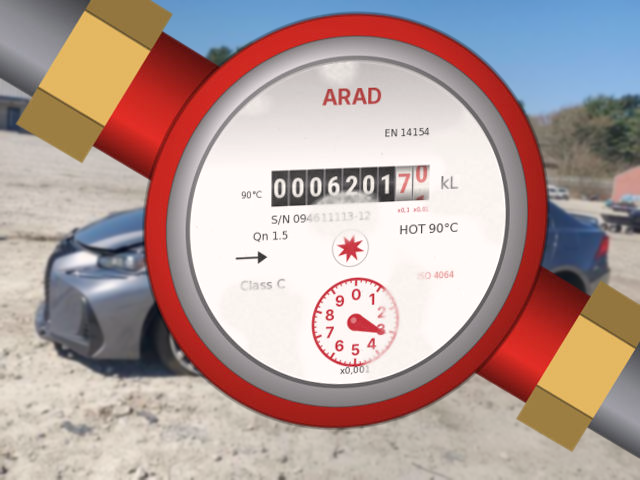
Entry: 6201.703 kL
